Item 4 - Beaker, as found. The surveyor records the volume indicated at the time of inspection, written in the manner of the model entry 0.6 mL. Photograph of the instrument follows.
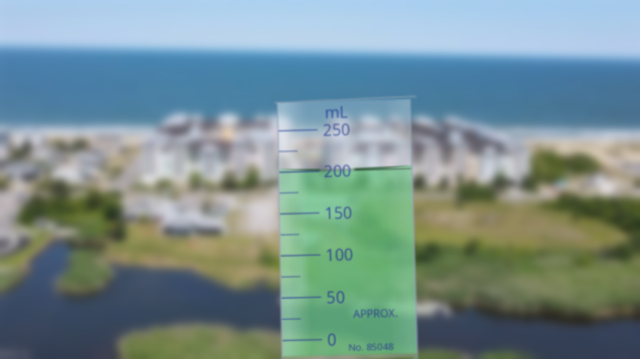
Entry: 200 mL
